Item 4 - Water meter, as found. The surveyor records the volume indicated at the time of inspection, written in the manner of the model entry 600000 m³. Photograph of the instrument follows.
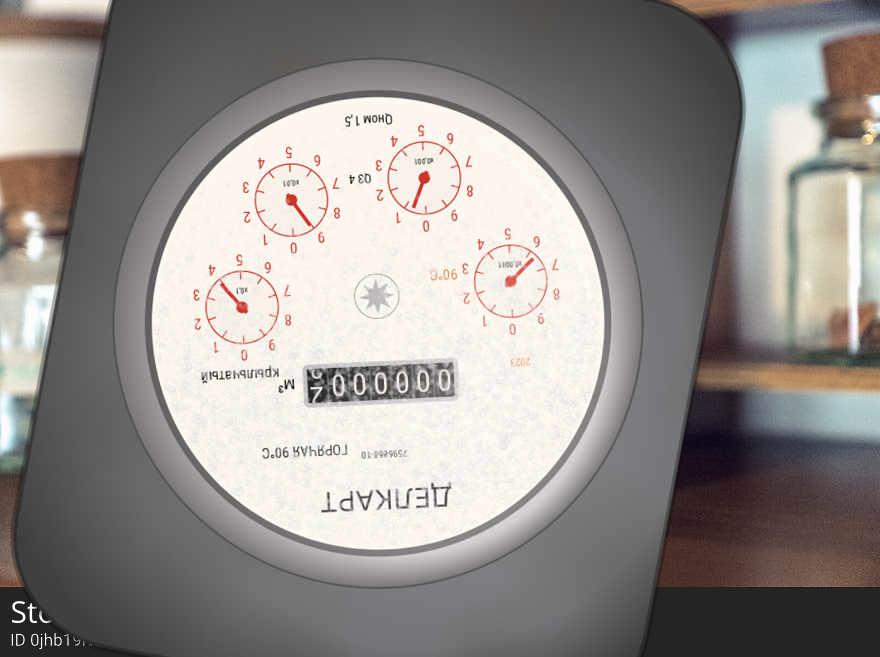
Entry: 2.3906 m³
